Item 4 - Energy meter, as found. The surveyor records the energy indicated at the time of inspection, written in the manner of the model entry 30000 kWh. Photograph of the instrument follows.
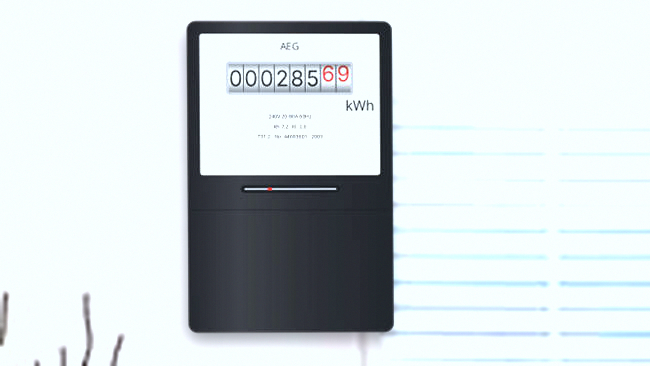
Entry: 285.69 kWh
